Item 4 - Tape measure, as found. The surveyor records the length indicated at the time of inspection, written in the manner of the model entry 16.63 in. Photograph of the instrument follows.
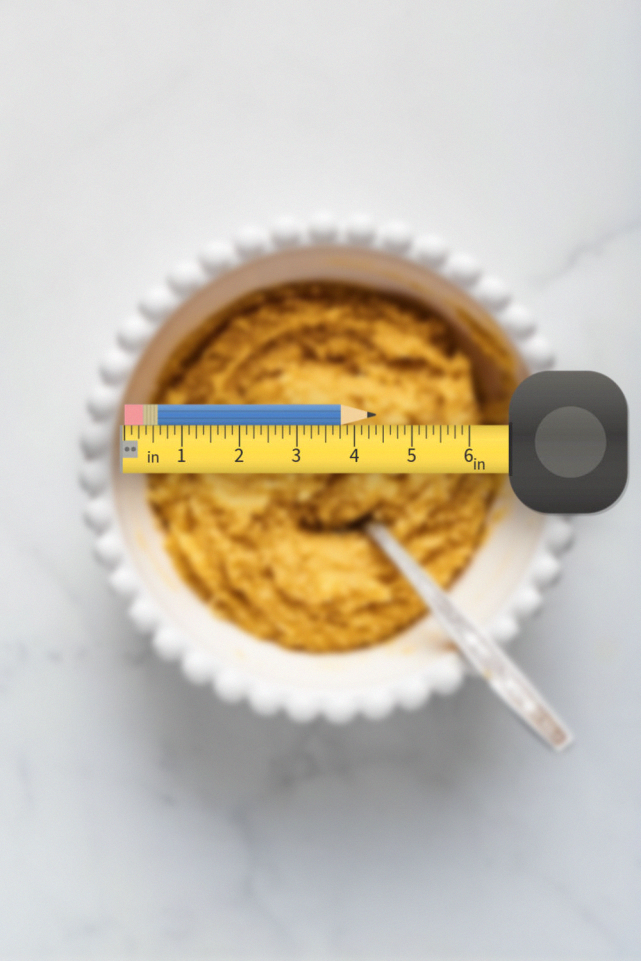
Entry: 4.375 in
